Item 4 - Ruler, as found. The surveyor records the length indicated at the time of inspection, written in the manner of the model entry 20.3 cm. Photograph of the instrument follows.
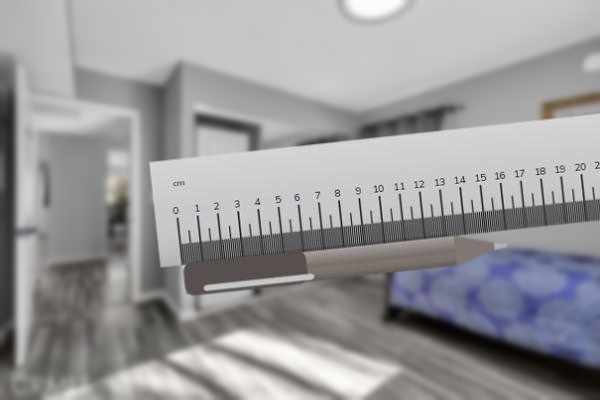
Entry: 16 cm
